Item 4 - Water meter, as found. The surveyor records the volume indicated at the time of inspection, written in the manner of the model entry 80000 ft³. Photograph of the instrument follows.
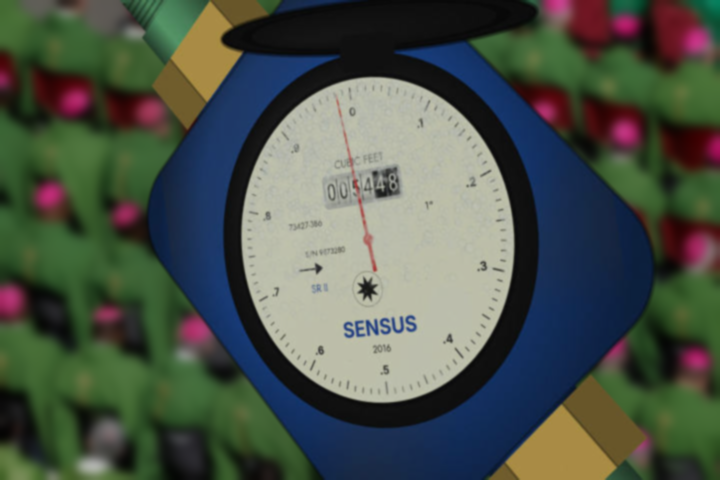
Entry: 5447.98 ft³
